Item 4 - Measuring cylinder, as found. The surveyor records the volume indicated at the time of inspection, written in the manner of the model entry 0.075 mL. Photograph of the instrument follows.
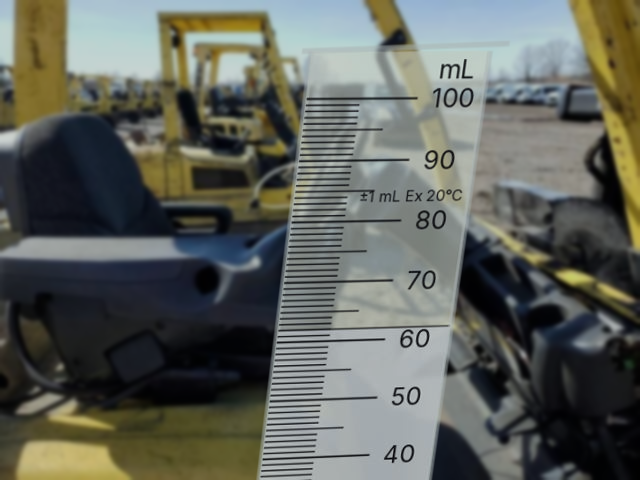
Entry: 62 mL
